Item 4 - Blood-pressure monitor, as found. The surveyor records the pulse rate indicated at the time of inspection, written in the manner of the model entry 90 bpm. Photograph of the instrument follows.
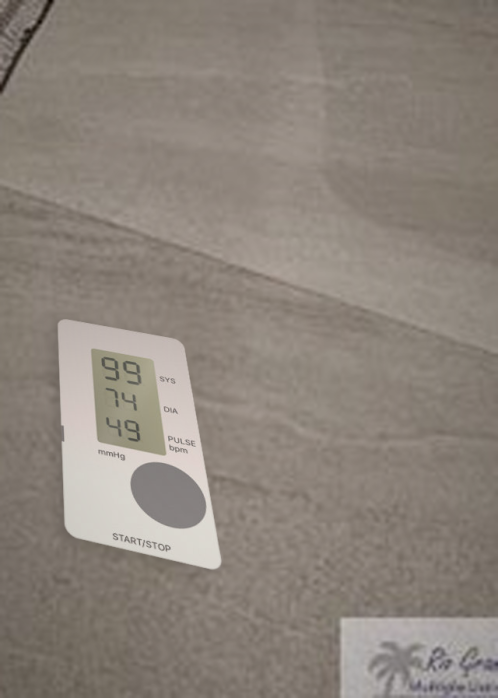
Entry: 49 bpm
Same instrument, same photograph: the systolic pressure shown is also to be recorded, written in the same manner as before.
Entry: 99 mmHg
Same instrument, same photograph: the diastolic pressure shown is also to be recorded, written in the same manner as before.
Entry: 74 mmHg
